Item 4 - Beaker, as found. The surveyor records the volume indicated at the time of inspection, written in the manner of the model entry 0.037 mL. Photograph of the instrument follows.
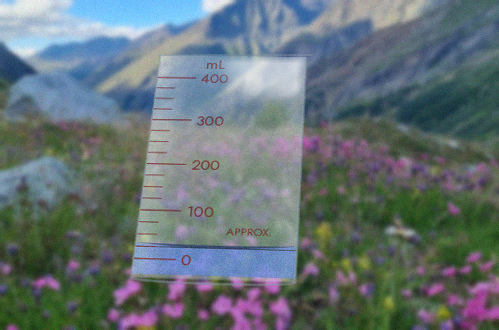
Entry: 25 mL
